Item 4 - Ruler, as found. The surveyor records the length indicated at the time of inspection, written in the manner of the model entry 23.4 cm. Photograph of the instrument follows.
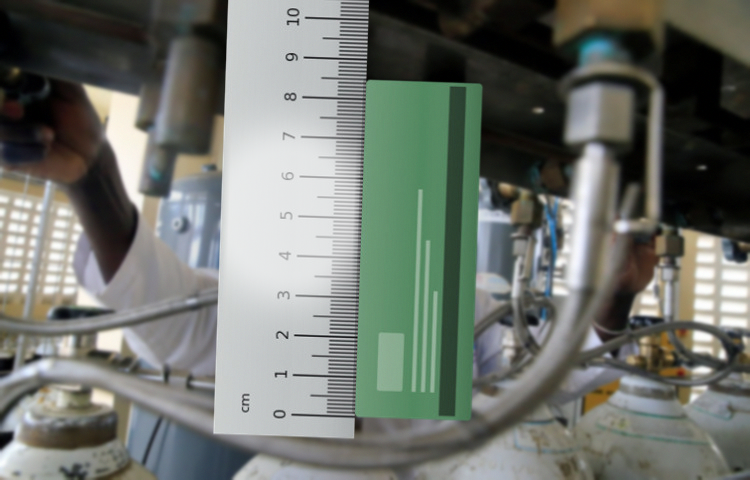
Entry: 8.5 cm
